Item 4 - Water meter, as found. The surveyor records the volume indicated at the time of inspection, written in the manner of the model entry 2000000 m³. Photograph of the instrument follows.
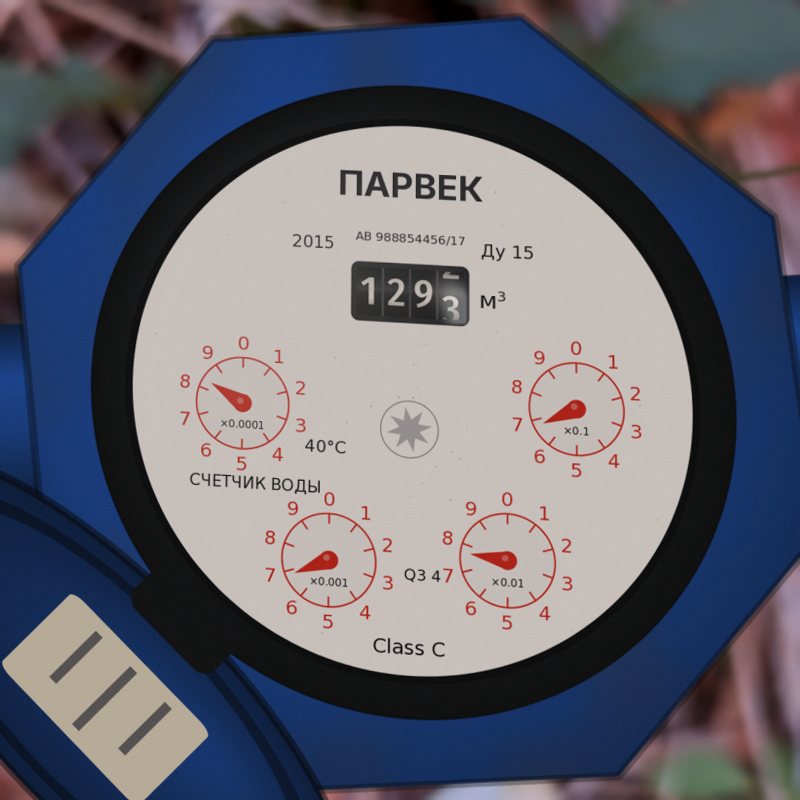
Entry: 1292.6768 m³
